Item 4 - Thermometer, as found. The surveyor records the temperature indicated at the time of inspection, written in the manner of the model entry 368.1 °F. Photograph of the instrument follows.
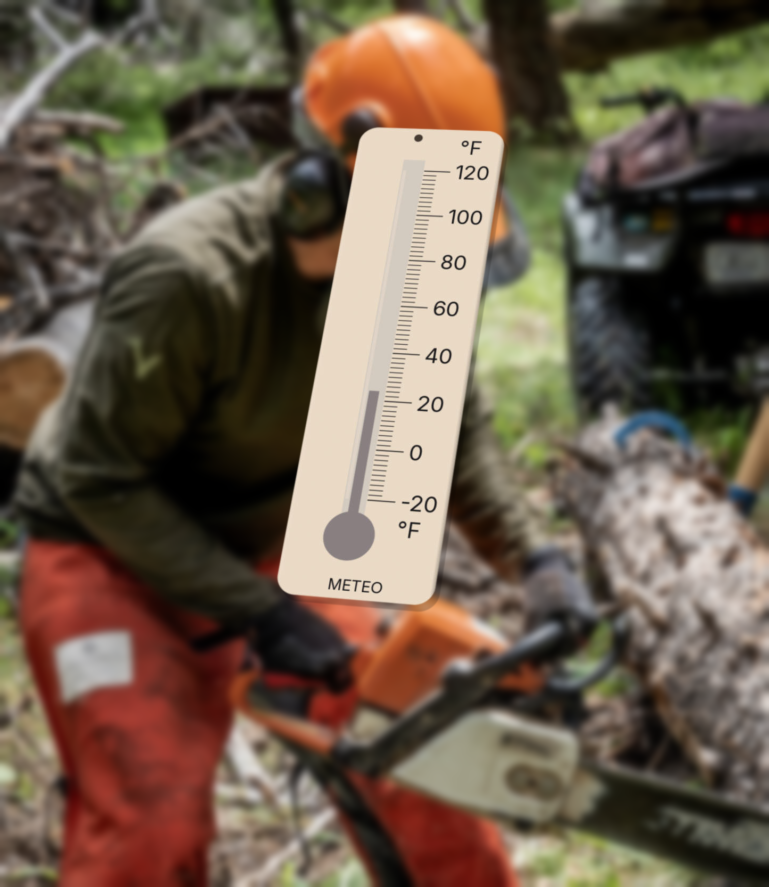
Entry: 24 °F
